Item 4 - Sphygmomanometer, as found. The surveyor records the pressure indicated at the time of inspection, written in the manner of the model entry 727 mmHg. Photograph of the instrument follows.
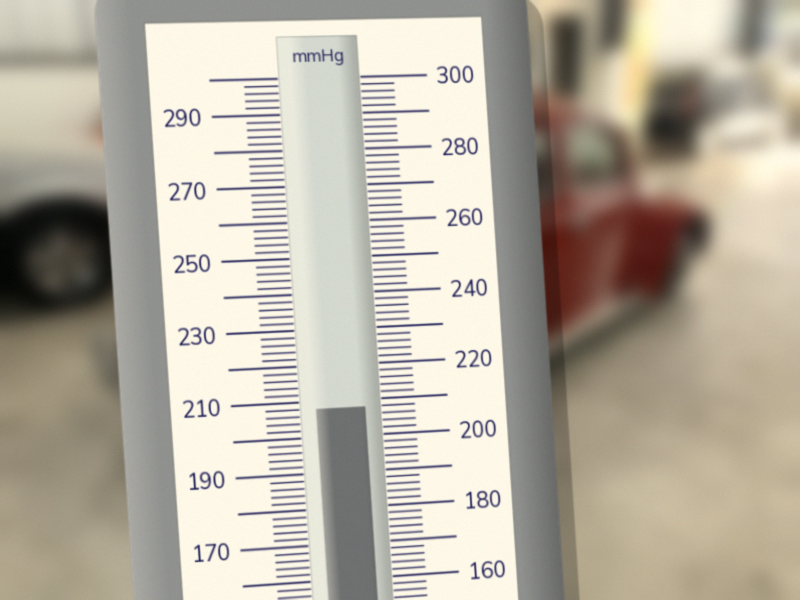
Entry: 208 mmHg
